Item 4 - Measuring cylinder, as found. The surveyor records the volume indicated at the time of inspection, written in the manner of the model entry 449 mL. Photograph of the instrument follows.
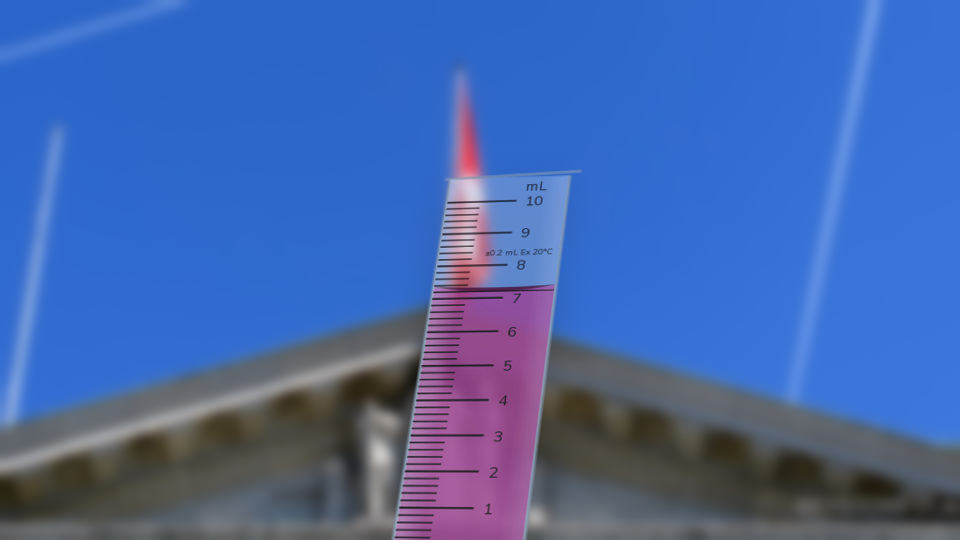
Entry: 7.2 mL
